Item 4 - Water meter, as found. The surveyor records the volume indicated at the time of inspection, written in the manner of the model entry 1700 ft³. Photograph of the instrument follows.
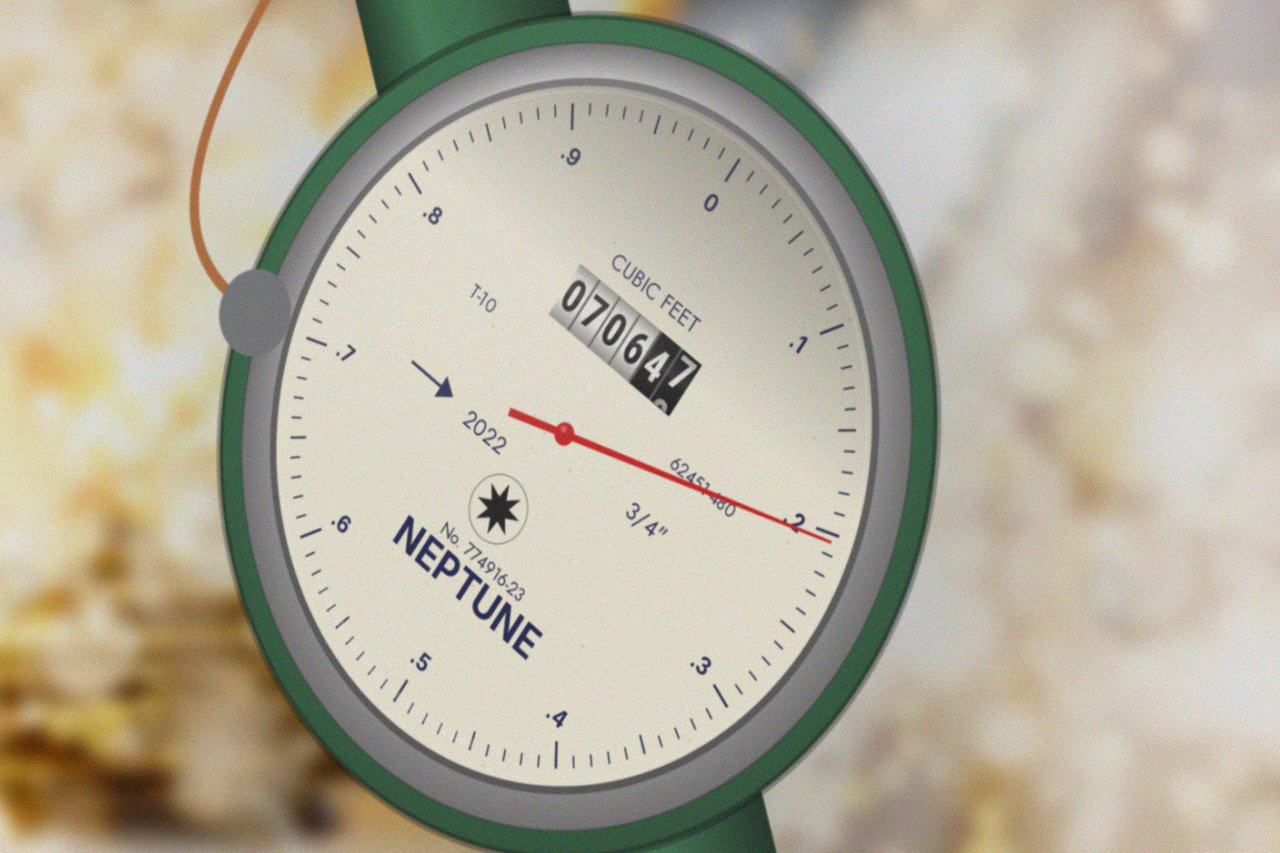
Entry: 70647.20 ft³
